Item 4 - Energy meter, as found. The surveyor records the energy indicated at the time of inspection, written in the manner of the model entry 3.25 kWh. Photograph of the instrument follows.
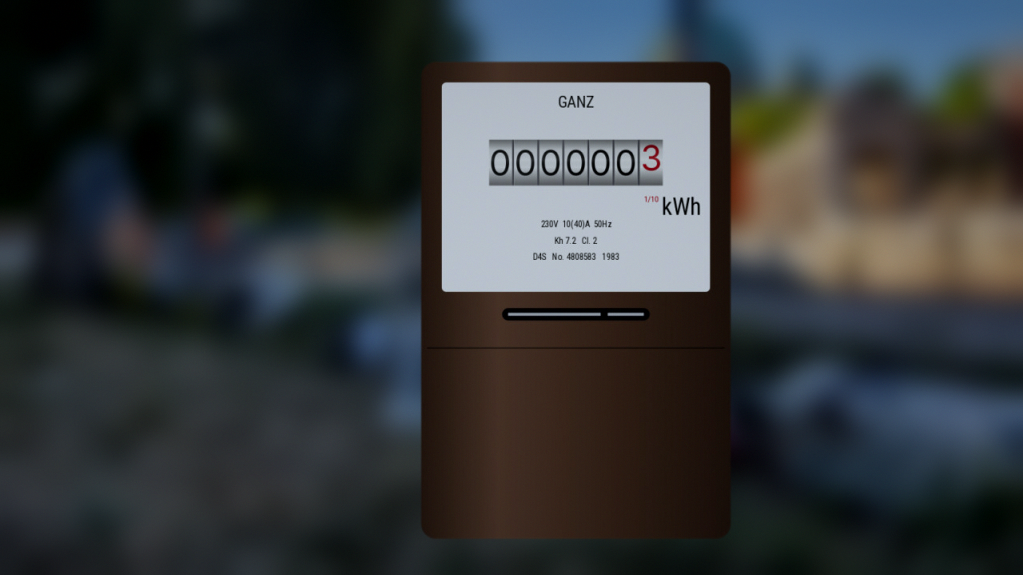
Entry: 0.3 kWh
